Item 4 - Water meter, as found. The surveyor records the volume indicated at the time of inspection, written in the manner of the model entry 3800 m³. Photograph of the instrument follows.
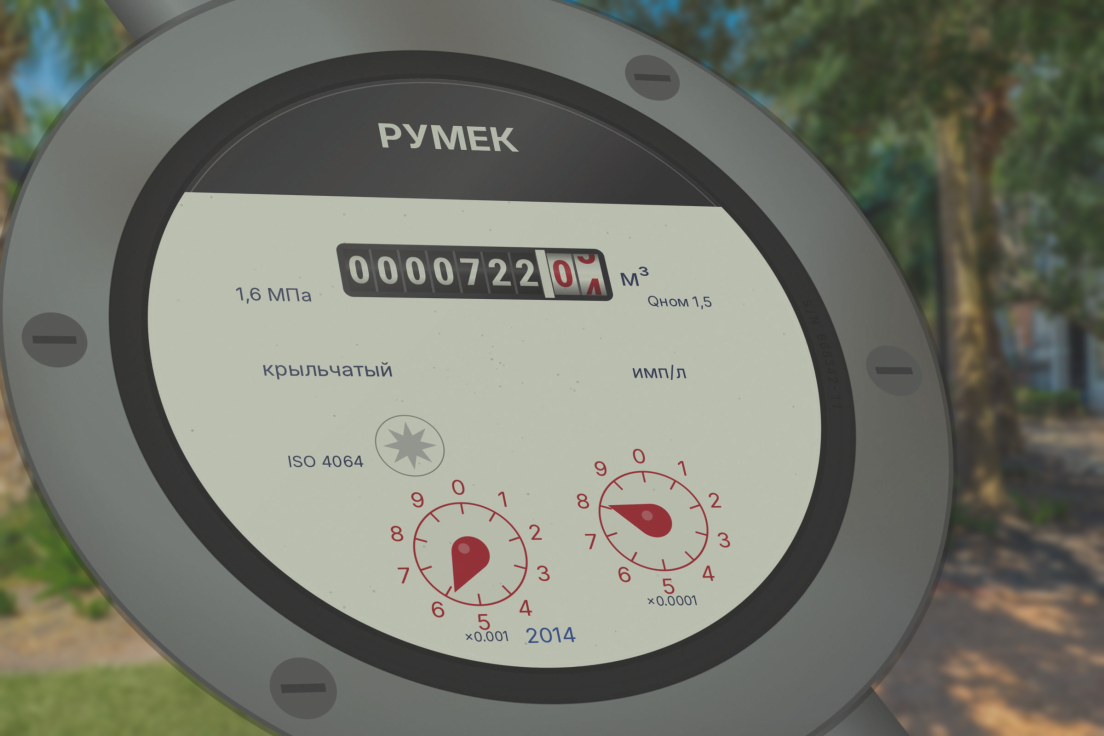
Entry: 722.0358 m³
